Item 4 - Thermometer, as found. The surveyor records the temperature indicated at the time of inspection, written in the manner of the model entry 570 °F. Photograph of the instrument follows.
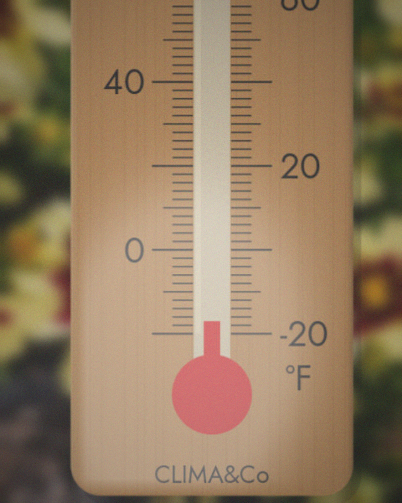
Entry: -17 °F
